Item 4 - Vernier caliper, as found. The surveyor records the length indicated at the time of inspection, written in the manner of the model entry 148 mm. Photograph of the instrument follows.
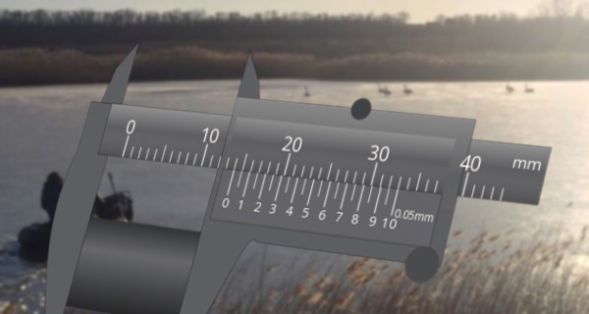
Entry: 14.0 mm
